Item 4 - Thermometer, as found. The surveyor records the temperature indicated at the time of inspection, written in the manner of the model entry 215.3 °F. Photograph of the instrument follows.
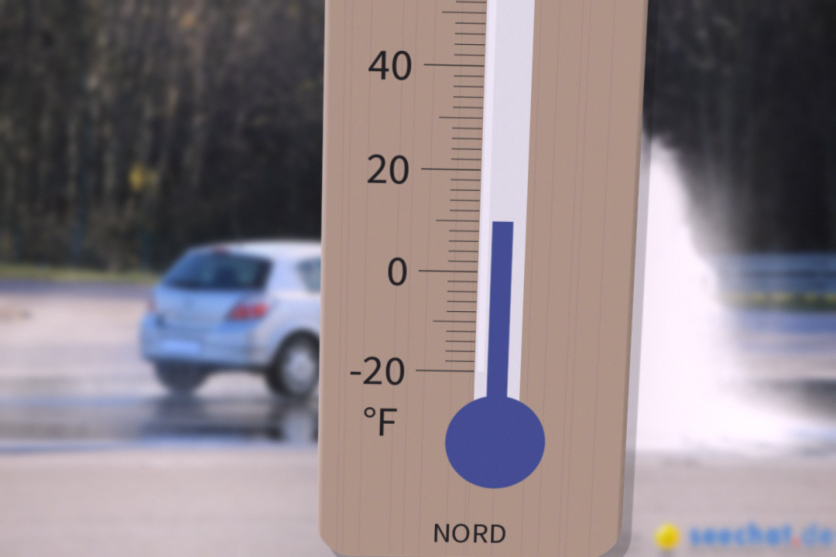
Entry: 10 °F
